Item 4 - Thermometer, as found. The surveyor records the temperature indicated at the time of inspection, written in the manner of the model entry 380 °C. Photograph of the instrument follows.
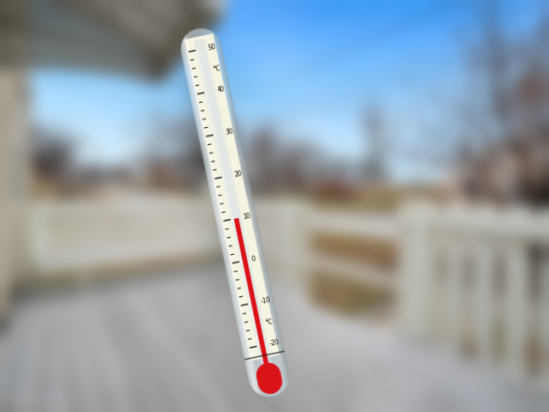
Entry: 10 °C
